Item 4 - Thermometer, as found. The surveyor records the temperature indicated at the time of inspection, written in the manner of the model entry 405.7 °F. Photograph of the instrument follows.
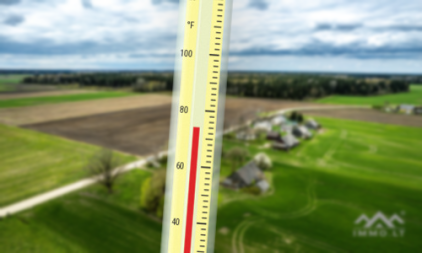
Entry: 74 °F
